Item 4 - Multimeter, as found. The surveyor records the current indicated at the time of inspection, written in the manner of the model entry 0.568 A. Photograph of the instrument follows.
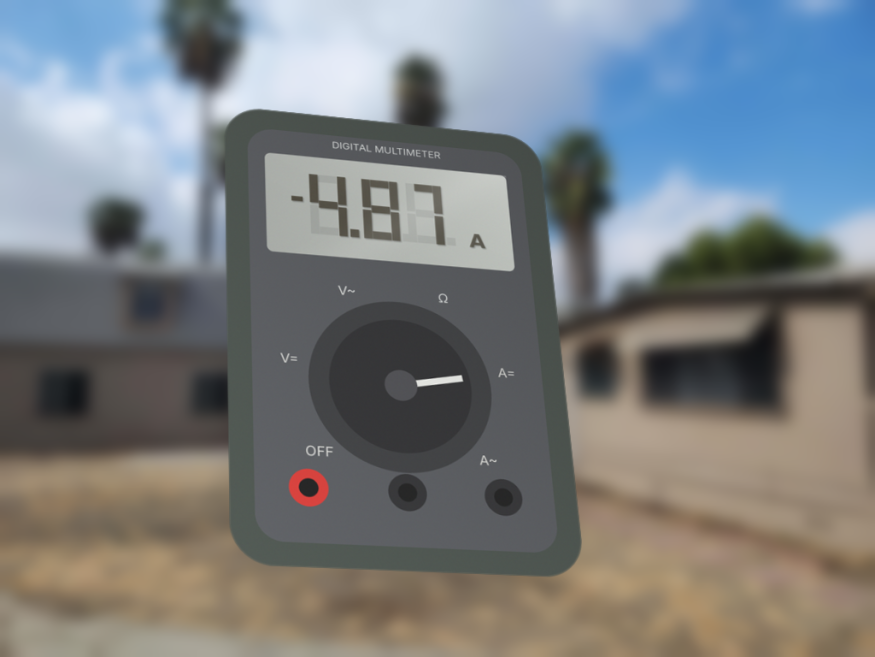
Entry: -4.87 A
